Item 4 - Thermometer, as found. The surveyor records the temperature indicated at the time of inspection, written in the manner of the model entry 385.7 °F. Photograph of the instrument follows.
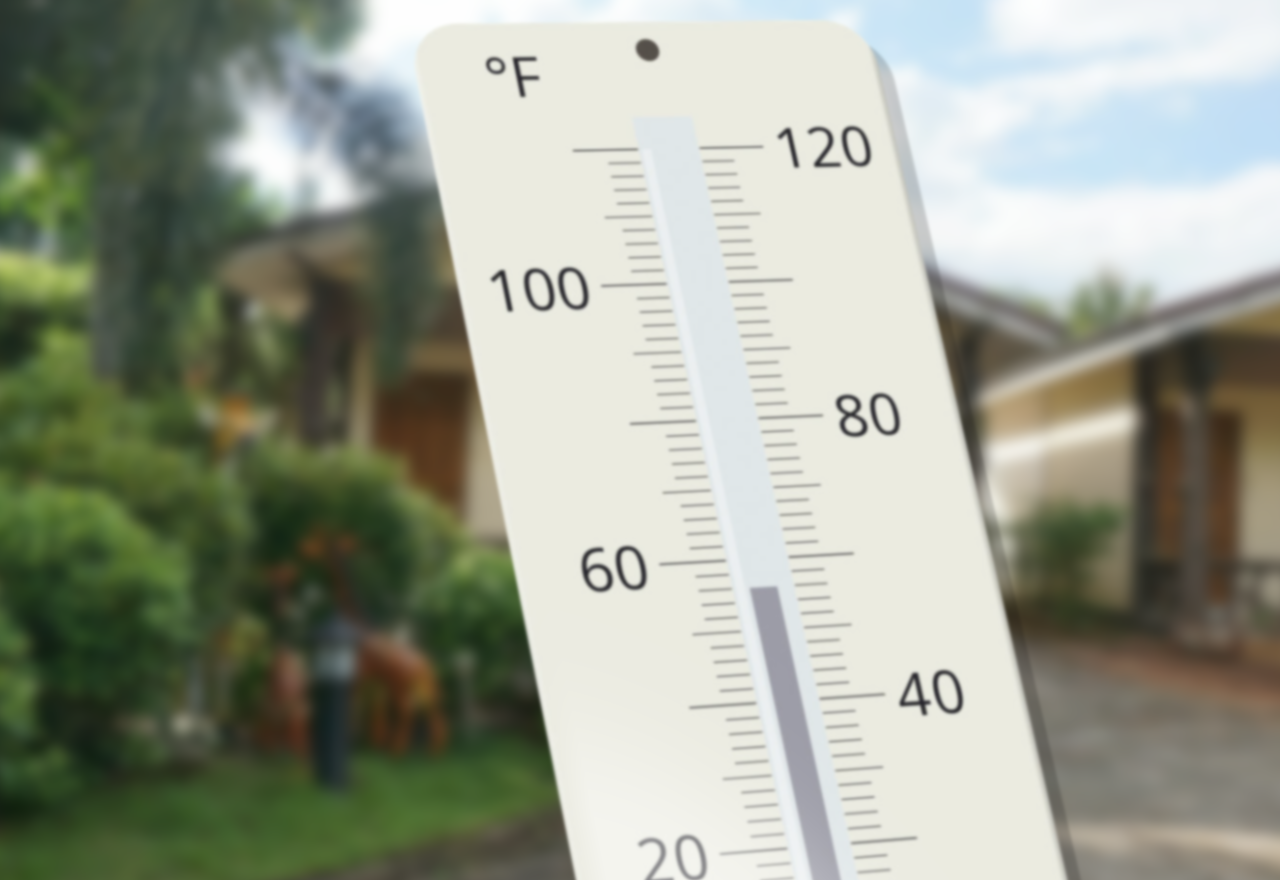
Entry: 56 °F
